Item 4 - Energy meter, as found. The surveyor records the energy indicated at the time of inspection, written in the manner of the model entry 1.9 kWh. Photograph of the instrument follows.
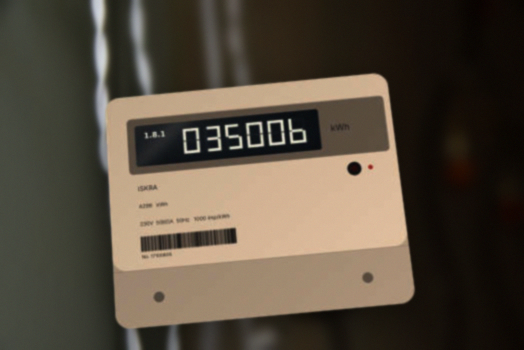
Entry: 35006 kWh
